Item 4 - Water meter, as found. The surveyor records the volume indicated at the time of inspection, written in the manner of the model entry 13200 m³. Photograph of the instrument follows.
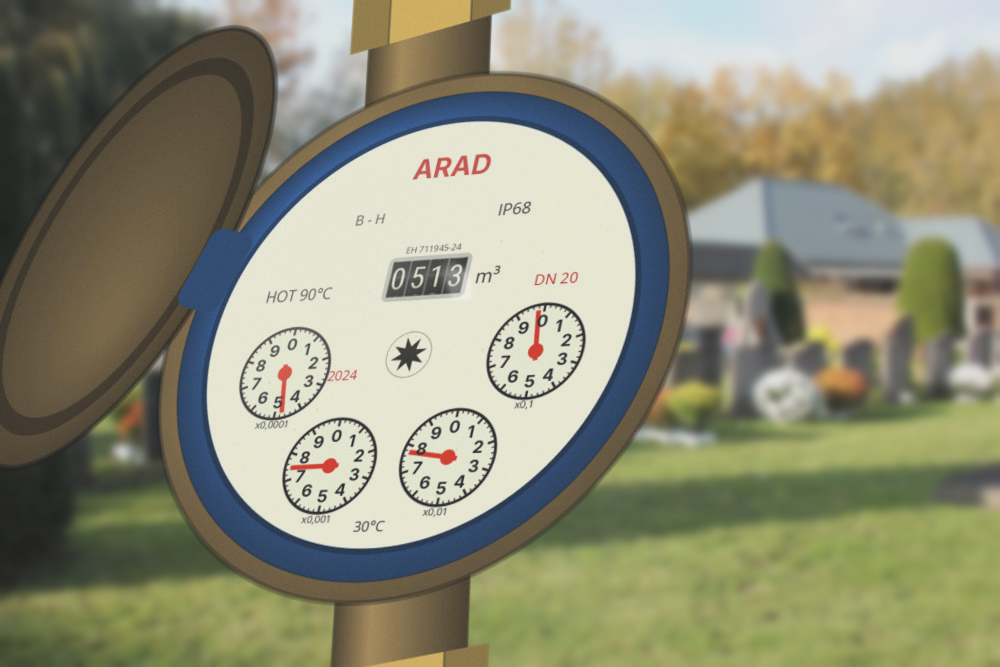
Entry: 512.9774 m³
